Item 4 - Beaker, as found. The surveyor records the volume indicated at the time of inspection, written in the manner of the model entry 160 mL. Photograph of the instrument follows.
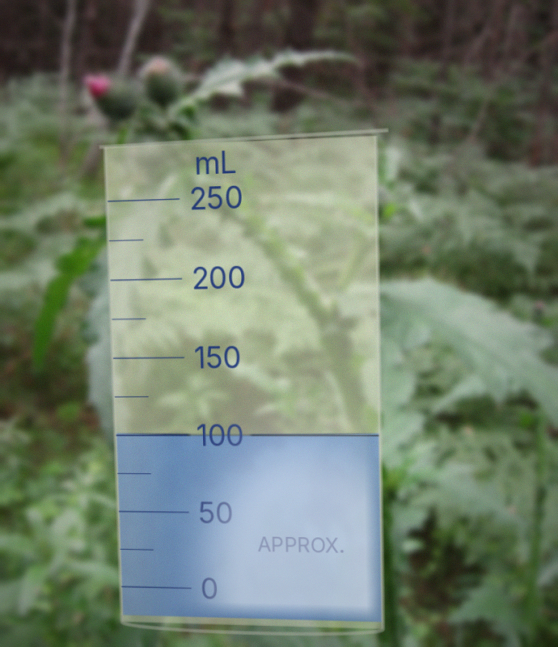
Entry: 100 mL
